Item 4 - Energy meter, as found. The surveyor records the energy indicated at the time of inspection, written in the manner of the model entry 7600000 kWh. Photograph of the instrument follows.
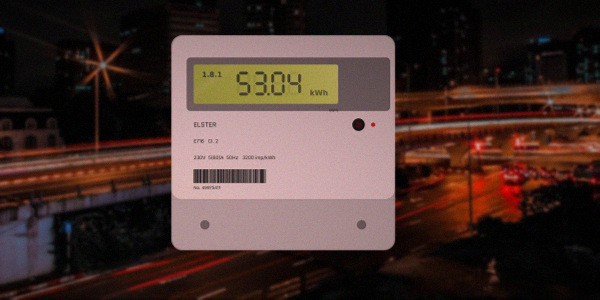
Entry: 53.04 kWh
